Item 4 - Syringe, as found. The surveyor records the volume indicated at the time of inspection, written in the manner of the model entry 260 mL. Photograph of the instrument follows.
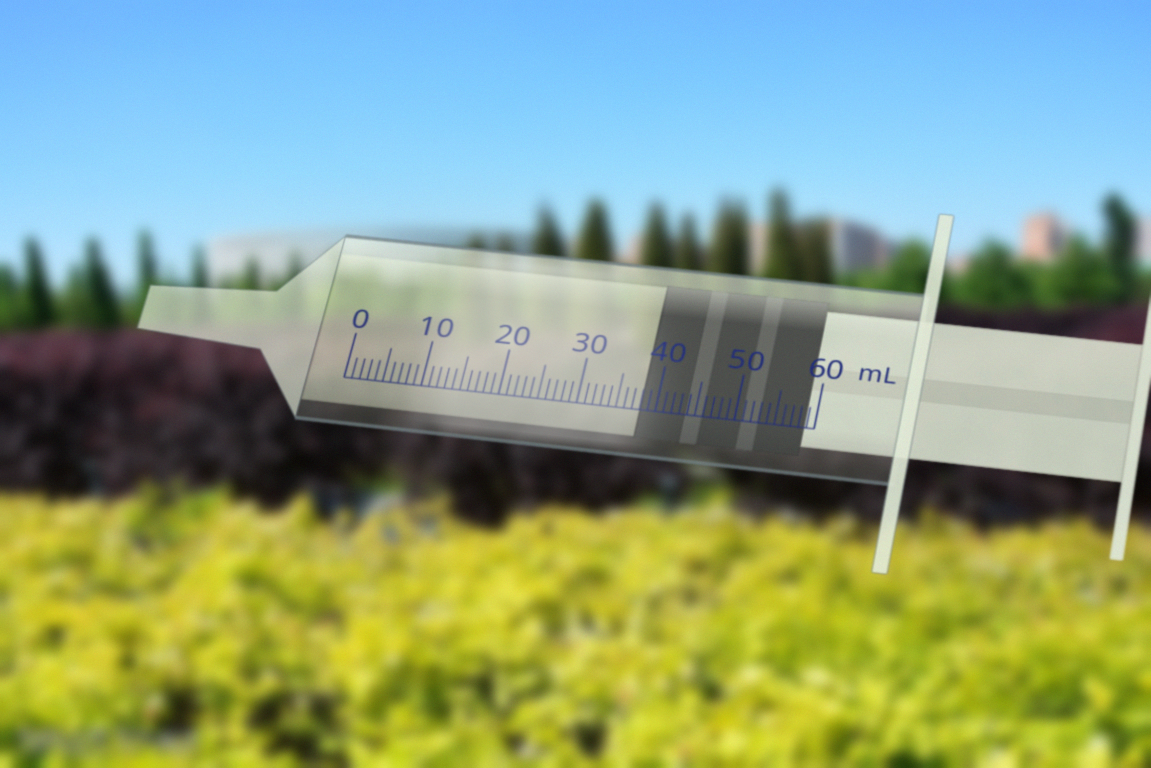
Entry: 38 mL
